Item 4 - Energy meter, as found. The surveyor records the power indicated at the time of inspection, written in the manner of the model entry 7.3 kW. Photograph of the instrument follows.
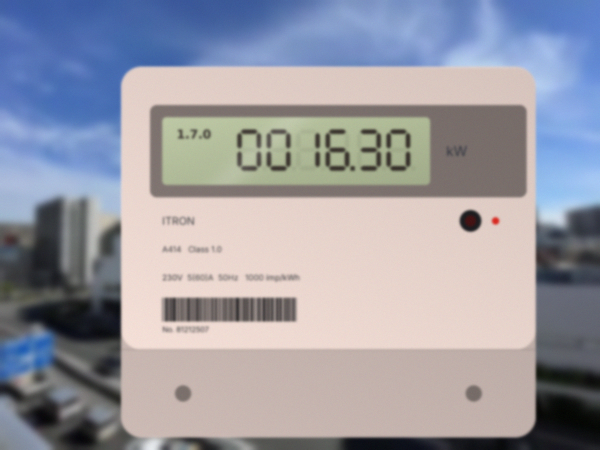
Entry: 16.30 kW
